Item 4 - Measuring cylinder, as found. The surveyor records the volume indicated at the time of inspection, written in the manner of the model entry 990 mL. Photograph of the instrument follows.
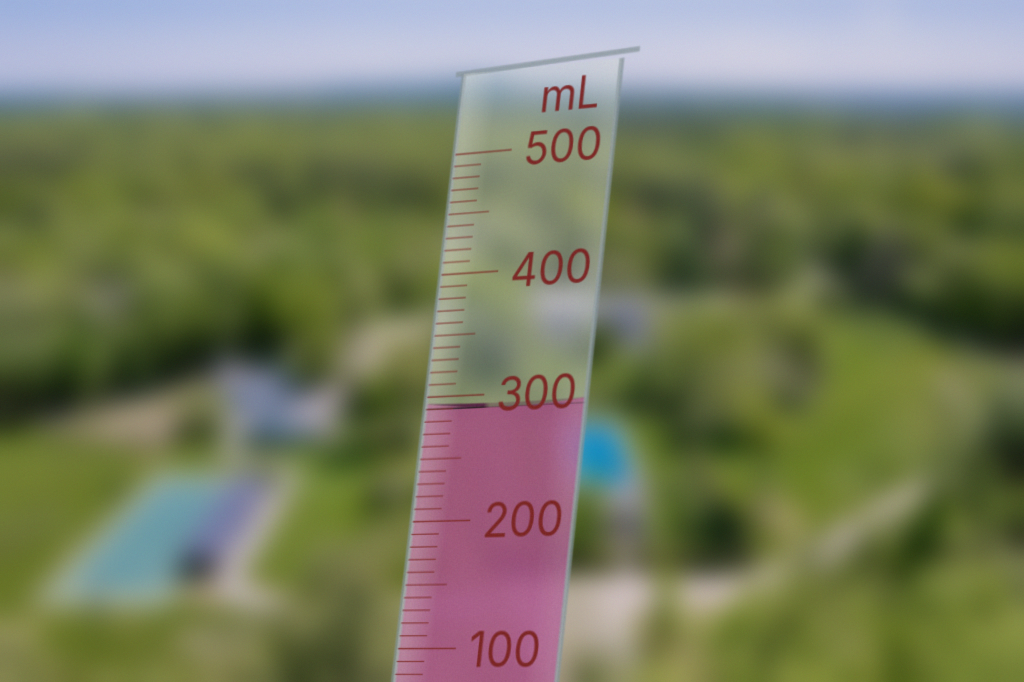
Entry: 290 mL
